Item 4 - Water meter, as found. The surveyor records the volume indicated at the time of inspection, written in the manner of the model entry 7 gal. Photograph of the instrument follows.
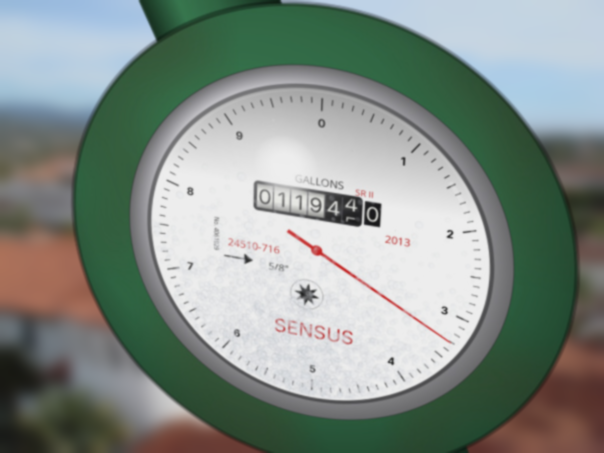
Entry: 119443.3 gal
